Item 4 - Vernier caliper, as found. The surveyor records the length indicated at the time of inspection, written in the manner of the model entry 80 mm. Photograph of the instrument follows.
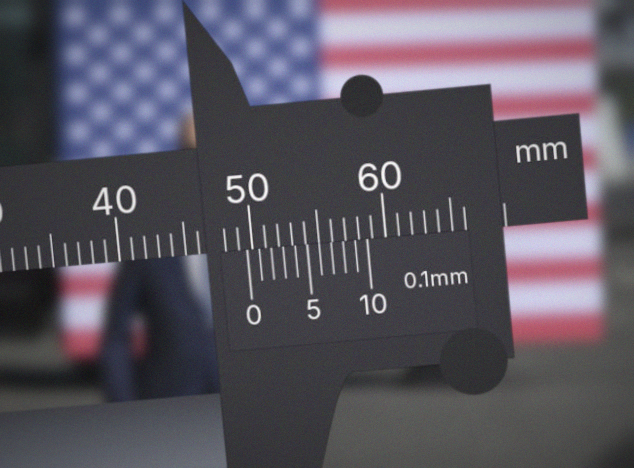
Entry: 49.6 mm
